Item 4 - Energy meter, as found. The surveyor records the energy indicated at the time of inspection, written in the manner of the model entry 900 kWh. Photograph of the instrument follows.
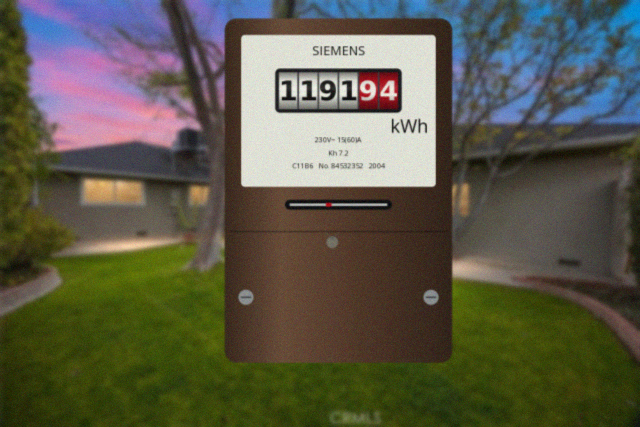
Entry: 1191.94 kWh
